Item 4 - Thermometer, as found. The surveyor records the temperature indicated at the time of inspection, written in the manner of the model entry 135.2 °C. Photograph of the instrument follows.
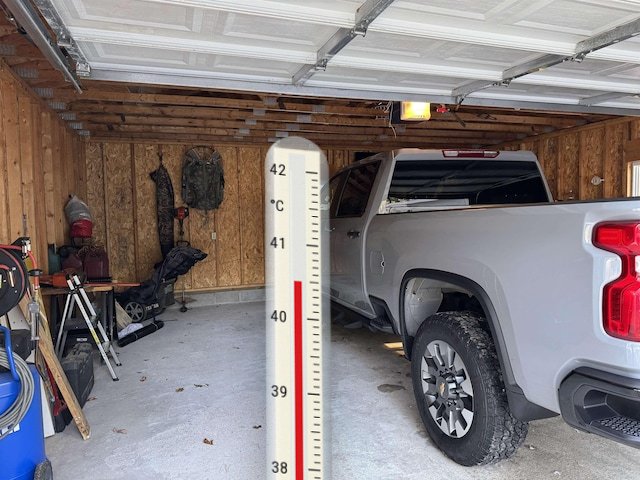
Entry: 40.5 °C
